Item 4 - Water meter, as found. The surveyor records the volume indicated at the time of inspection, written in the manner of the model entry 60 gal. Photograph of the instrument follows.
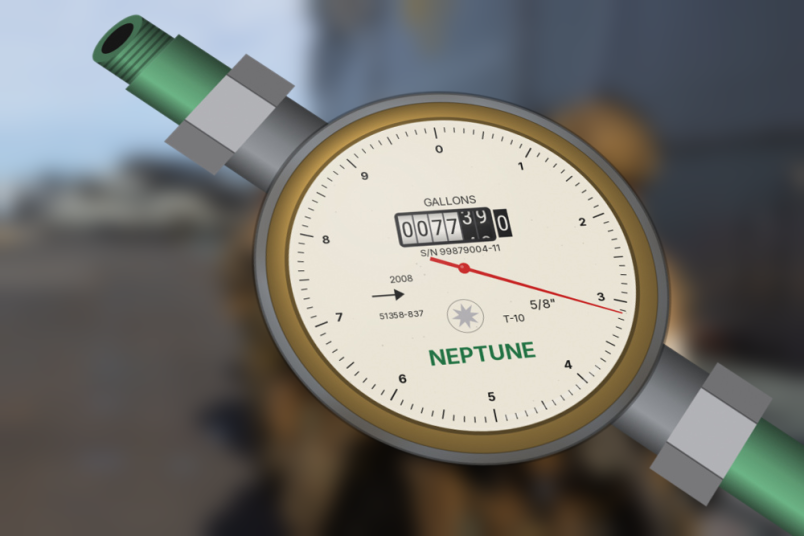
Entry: 77393.1 gal
